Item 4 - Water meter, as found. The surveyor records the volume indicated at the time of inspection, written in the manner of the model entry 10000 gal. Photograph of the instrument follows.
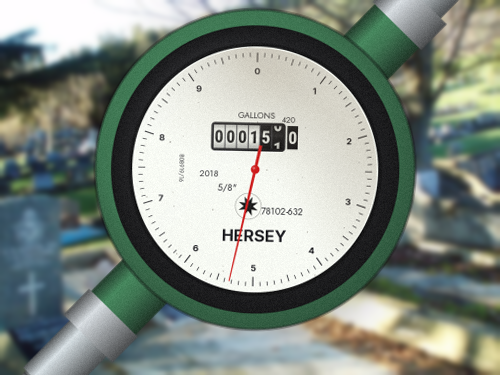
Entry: 1505.3 gal
